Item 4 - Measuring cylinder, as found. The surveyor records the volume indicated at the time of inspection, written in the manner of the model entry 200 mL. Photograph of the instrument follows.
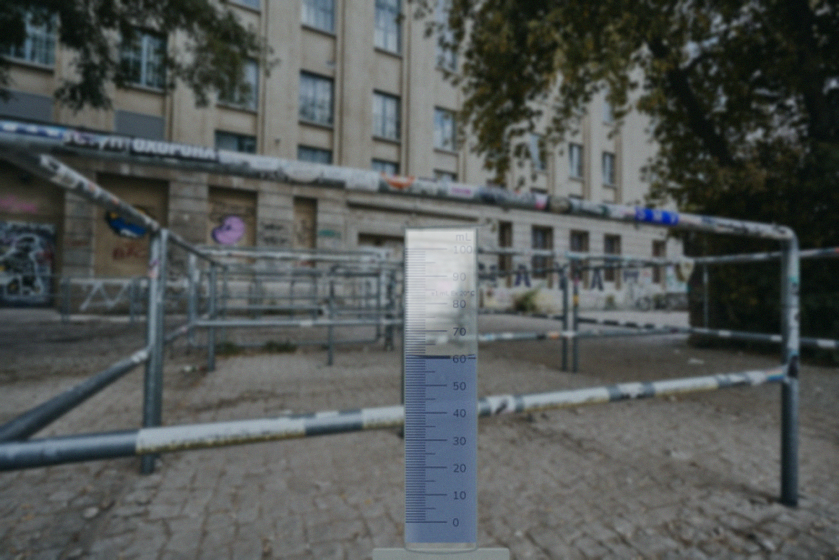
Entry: 60 mL
